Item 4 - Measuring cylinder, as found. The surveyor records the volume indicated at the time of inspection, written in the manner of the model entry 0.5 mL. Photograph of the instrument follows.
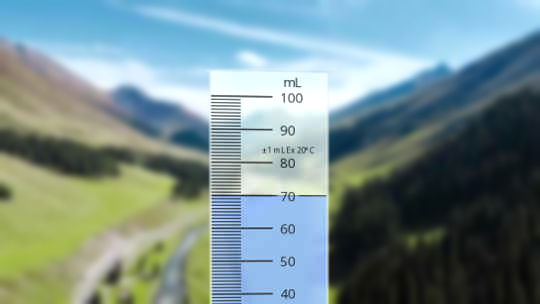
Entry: 70 mL
